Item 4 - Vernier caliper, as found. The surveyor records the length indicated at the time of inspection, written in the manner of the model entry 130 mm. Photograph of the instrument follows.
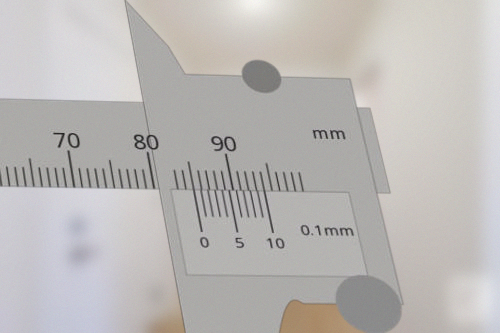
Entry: 85.0 mm
